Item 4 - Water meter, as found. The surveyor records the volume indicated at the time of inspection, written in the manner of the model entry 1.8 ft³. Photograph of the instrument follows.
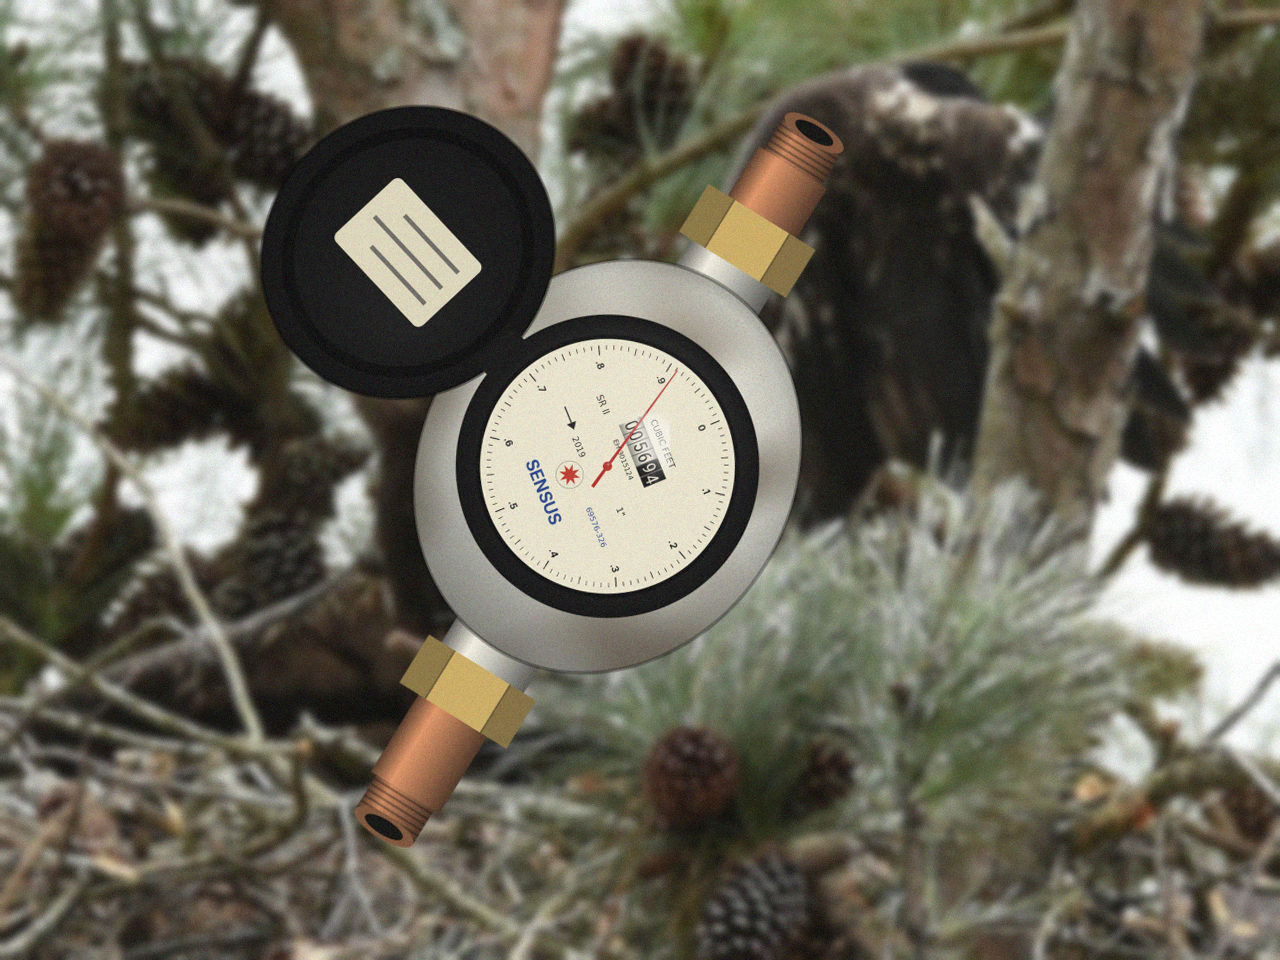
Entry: 5693.91 ft³
